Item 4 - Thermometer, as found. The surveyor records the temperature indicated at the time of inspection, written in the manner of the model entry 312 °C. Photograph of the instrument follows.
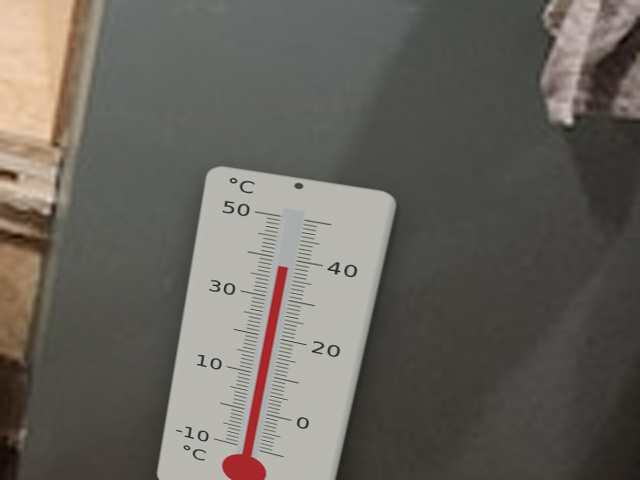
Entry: 38 °C
